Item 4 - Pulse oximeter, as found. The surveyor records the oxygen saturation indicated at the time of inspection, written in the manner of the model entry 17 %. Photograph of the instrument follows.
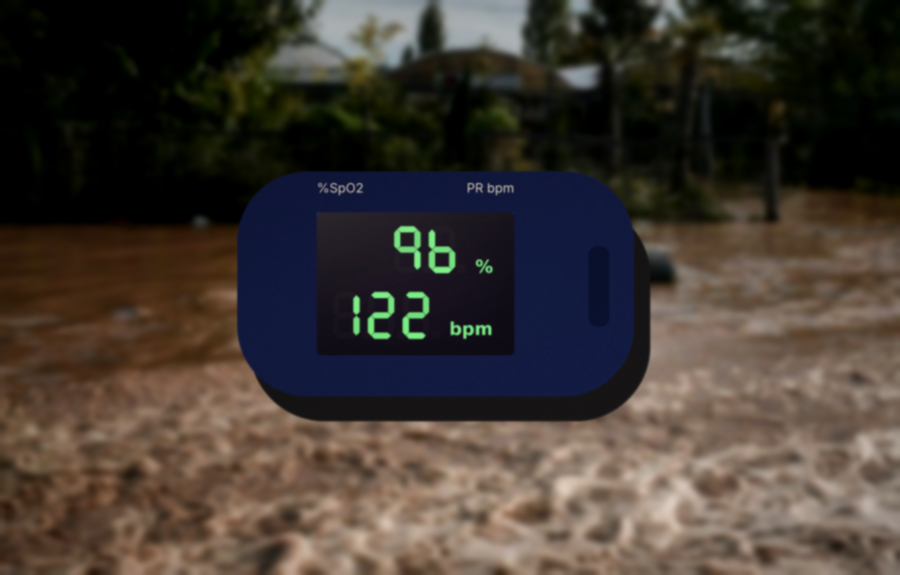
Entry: 96 %
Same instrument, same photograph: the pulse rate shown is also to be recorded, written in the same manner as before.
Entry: 122 bpm
